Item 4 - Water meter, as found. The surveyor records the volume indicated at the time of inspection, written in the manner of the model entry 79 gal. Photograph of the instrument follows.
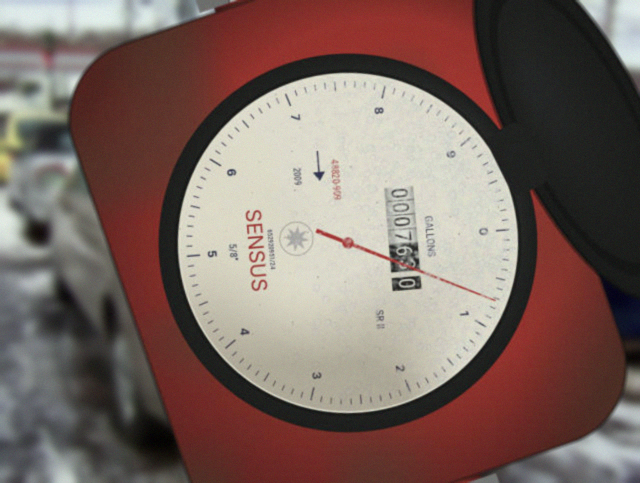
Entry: 7630.7 gal
